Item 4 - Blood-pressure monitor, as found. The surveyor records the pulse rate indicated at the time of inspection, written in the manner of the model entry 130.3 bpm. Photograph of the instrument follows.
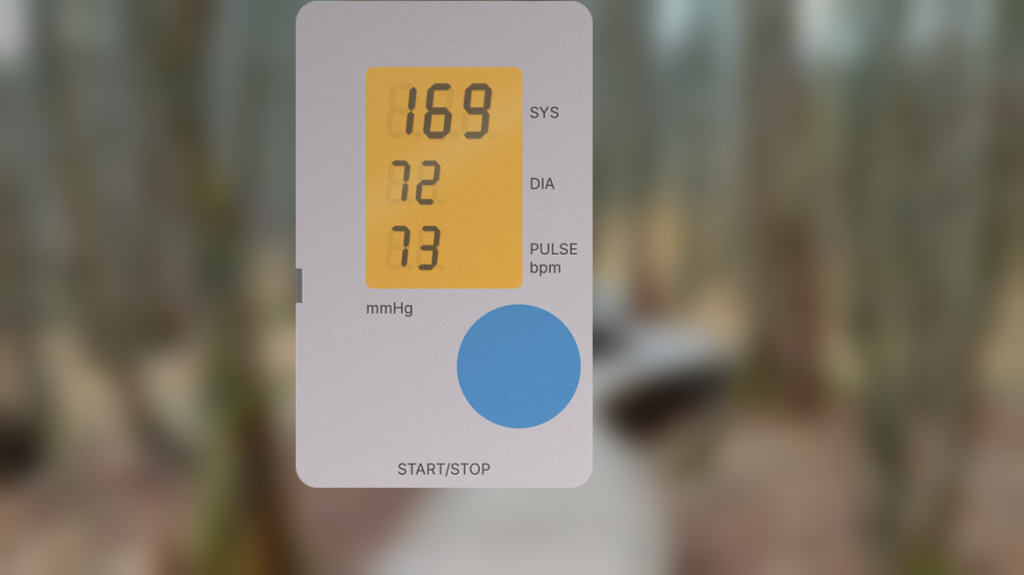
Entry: 73 bpm
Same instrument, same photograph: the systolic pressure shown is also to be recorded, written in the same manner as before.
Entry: 169 mmHg
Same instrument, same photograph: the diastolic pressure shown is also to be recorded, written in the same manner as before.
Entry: 72 mmHg
